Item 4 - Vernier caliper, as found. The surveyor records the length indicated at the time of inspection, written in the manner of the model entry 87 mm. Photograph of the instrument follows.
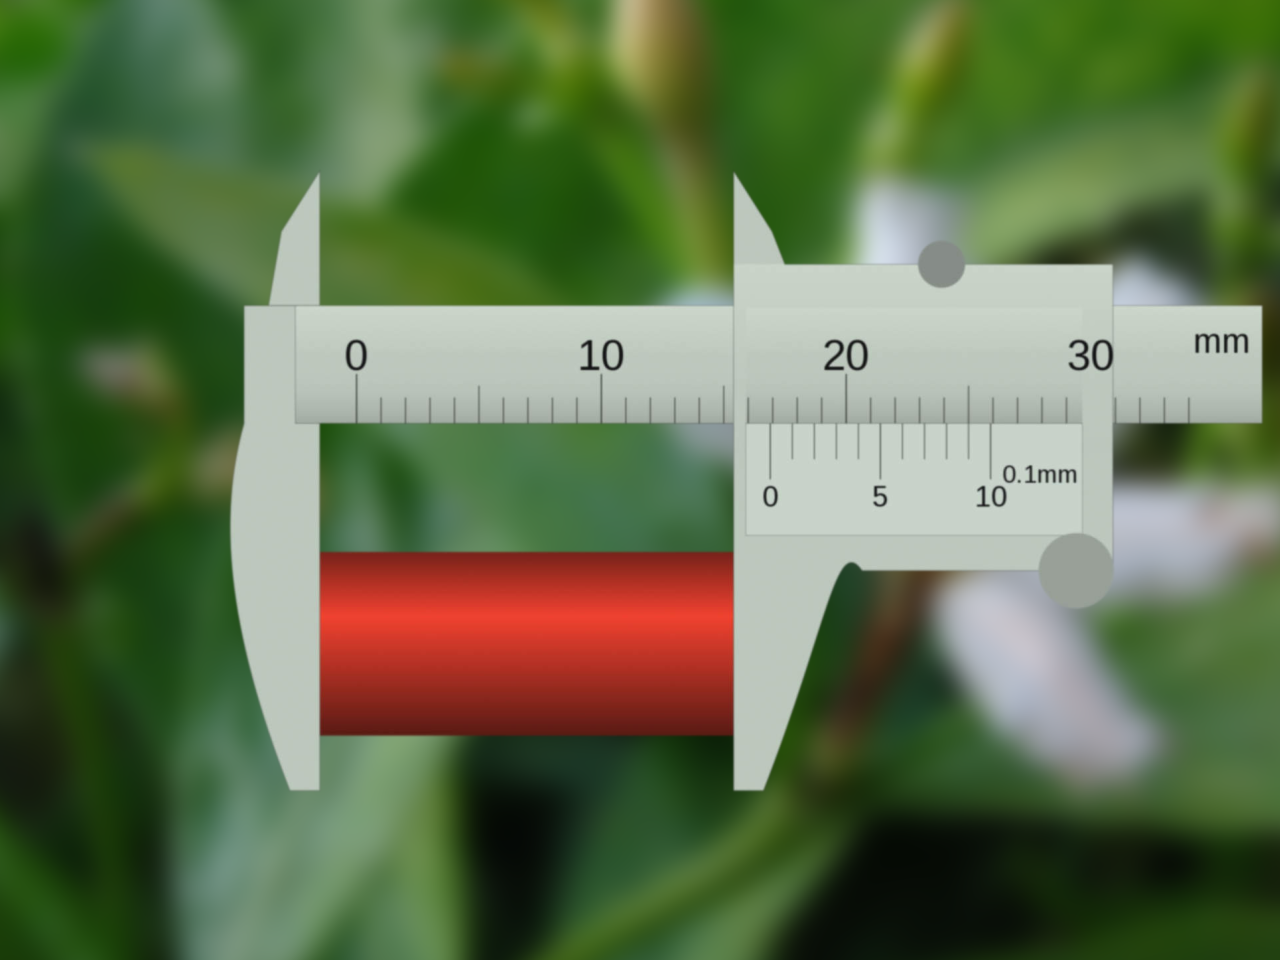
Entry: 16.9 mm
